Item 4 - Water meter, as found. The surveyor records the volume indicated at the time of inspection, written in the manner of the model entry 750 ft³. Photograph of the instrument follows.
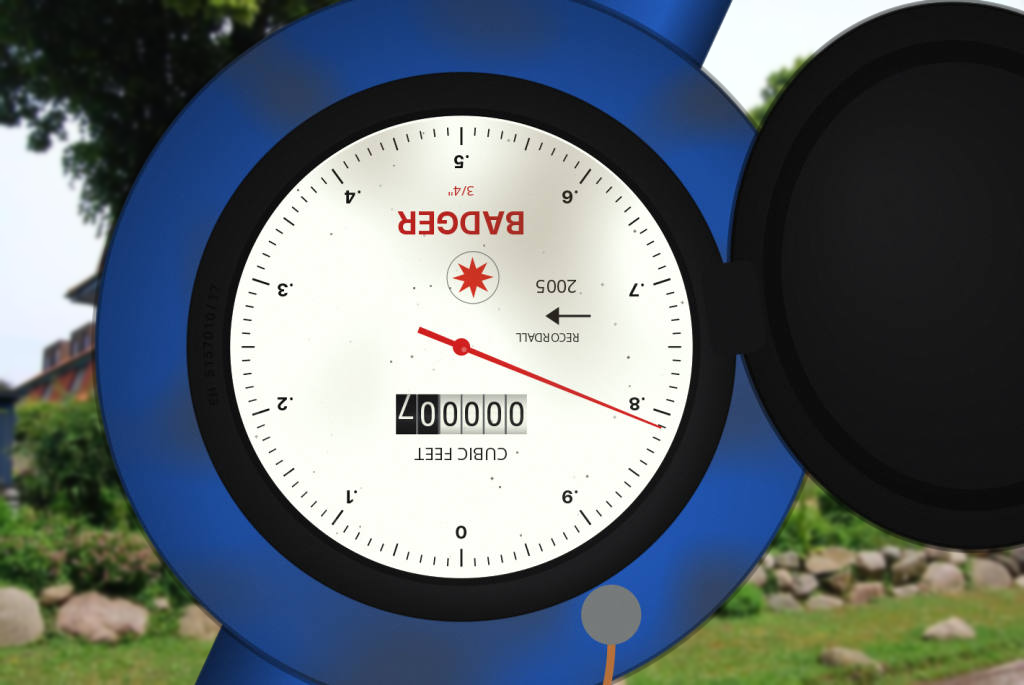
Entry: 6.81 ft³
